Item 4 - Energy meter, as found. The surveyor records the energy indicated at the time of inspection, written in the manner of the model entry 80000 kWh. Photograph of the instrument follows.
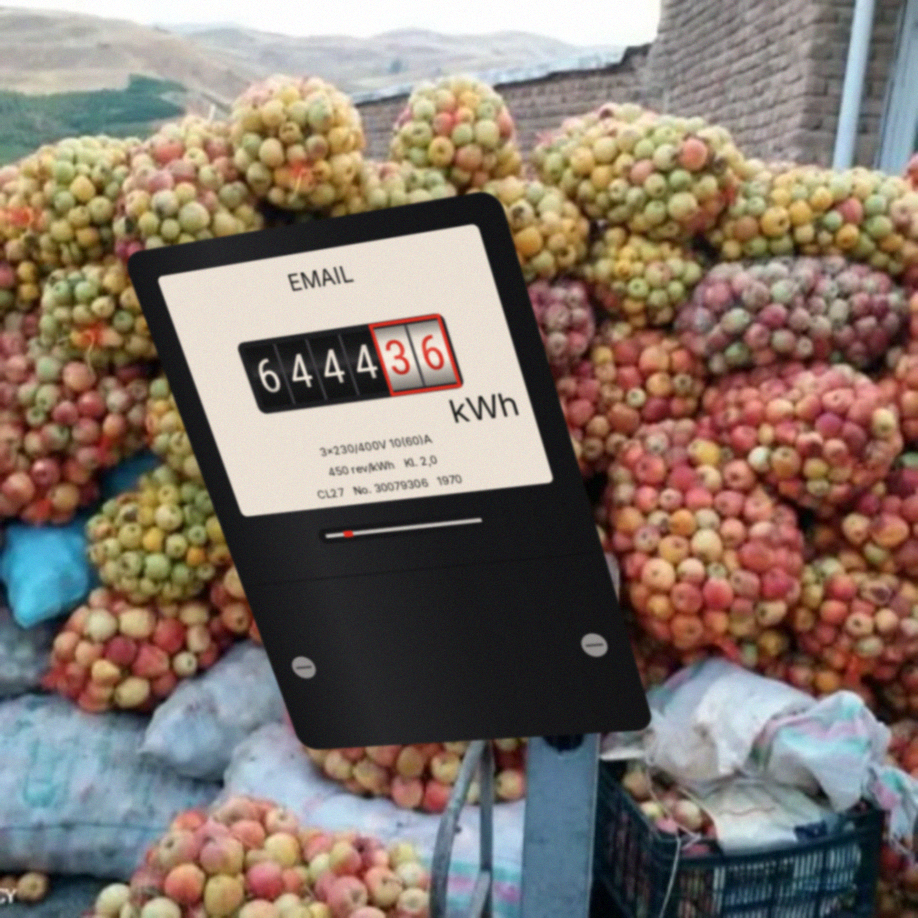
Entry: 6444.36 kWh
